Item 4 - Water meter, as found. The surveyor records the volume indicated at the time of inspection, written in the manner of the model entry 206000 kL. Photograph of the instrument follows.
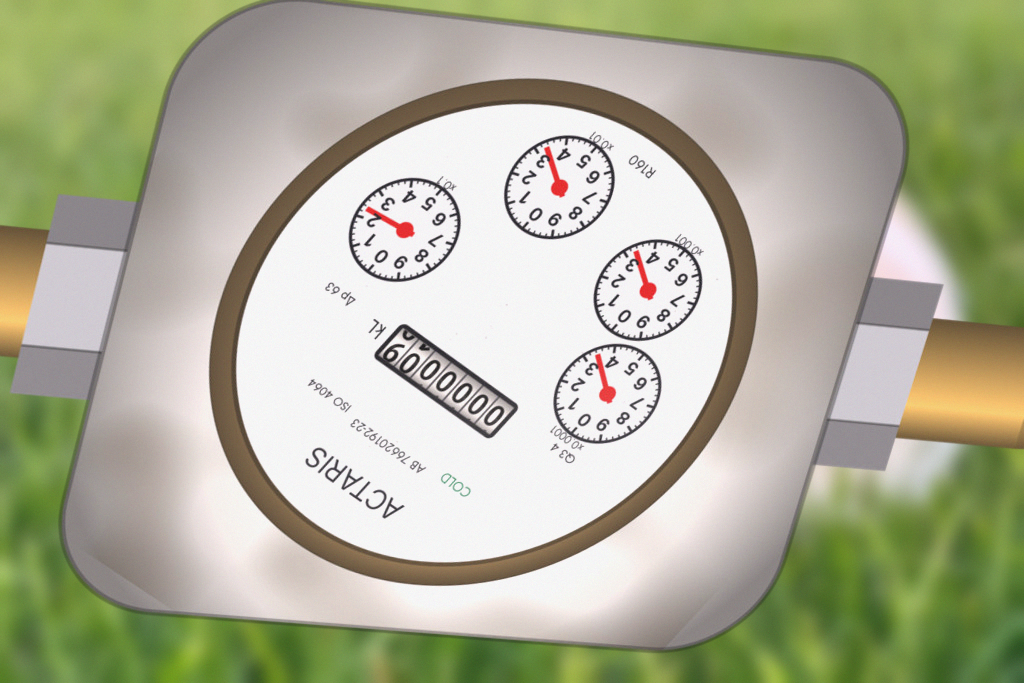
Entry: 9.2333 kL
